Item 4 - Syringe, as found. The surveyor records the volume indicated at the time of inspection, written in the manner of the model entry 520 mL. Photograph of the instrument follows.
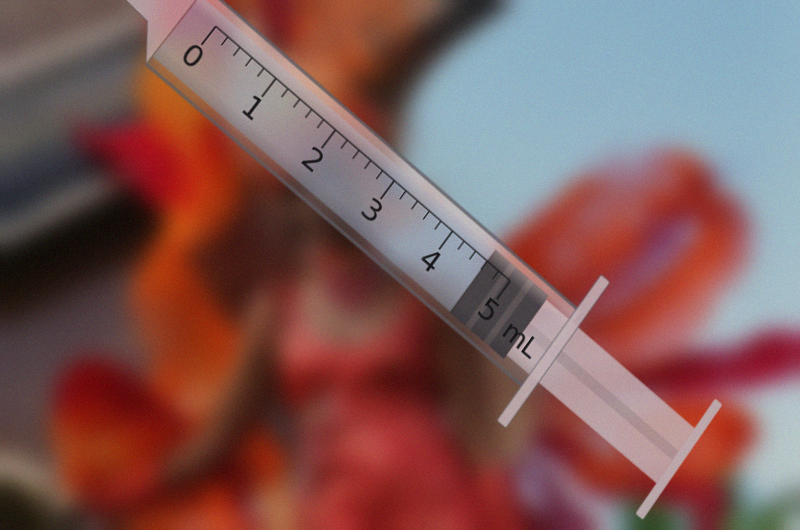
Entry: 4.6 mL
